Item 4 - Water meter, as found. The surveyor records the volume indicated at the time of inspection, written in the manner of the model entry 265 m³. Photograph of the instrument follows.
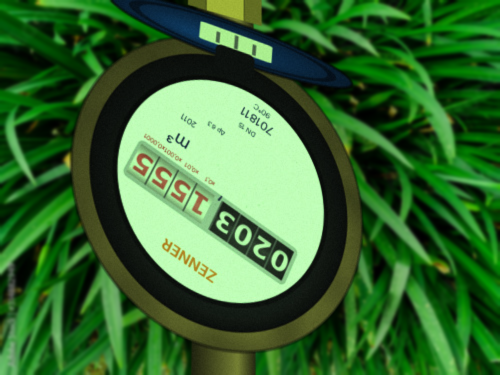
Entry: 203.1555 m³
